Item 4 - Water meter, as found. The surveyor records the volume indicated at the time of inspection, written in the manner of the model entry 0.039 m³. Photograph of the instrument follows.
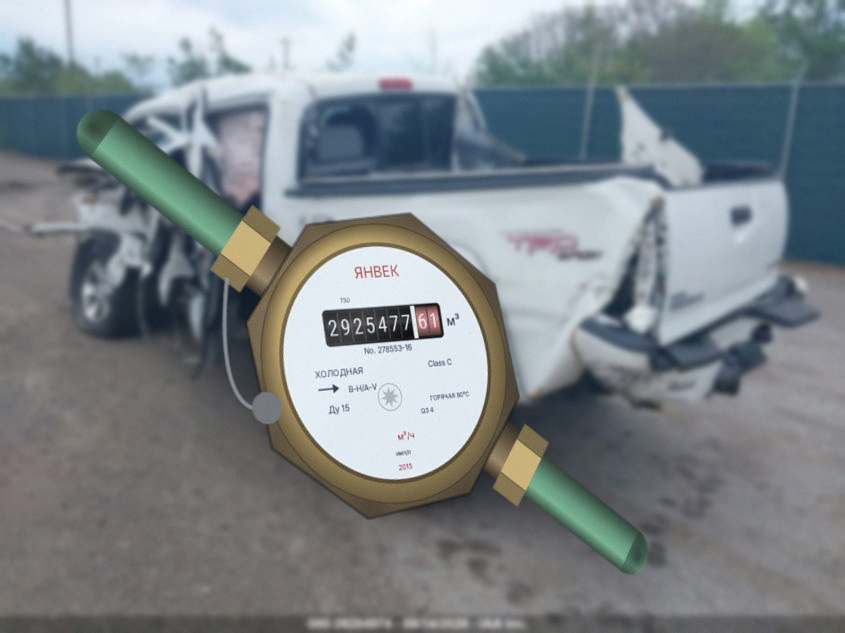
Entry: 2925477.61 m³
